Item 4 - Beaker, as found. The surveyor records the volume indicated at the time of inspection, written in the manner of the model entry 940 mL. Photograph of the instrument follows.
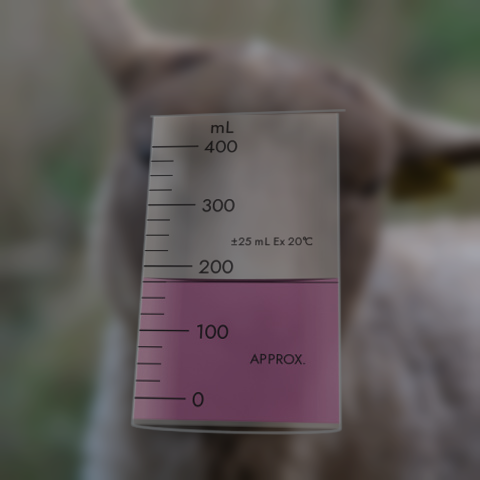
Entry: 175 mL
